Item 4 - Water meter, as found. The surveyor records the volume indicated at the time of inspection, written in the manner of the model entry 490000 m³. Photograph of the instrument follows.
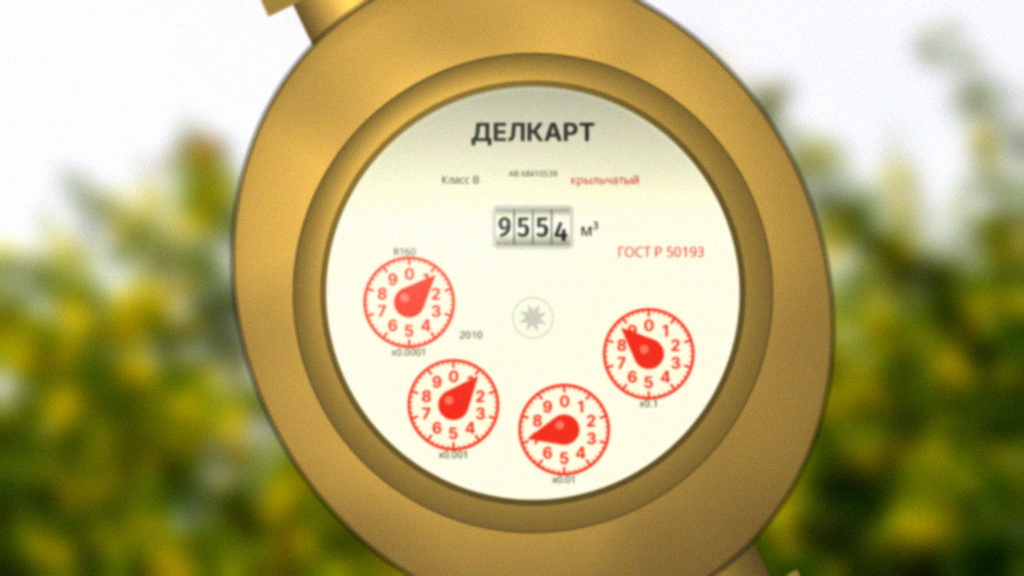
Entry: 9553.8711 m³
